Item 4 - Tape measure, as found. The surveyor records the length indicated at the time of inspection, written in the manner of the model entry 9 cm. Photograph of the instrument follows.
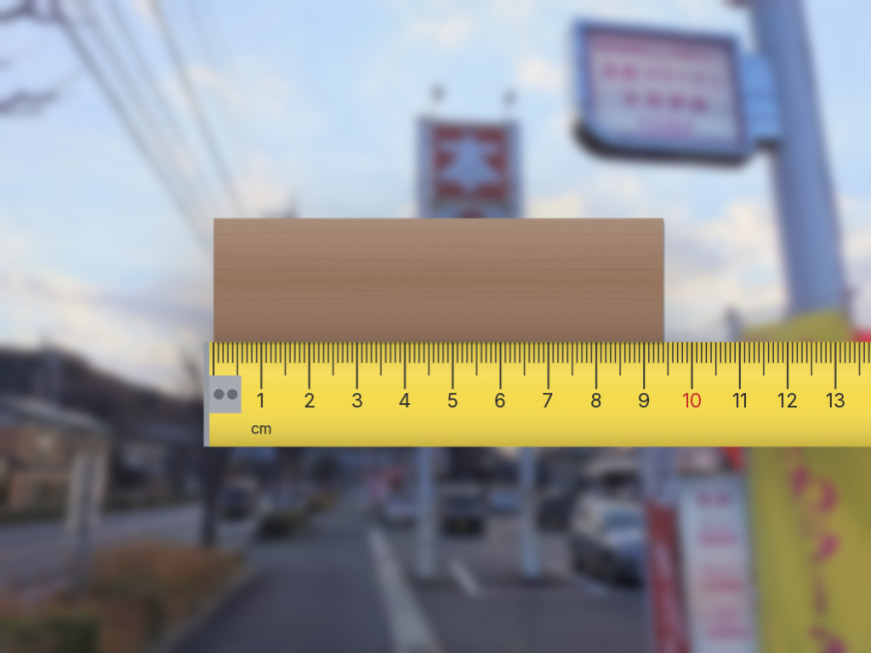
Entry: 9.4 cm
